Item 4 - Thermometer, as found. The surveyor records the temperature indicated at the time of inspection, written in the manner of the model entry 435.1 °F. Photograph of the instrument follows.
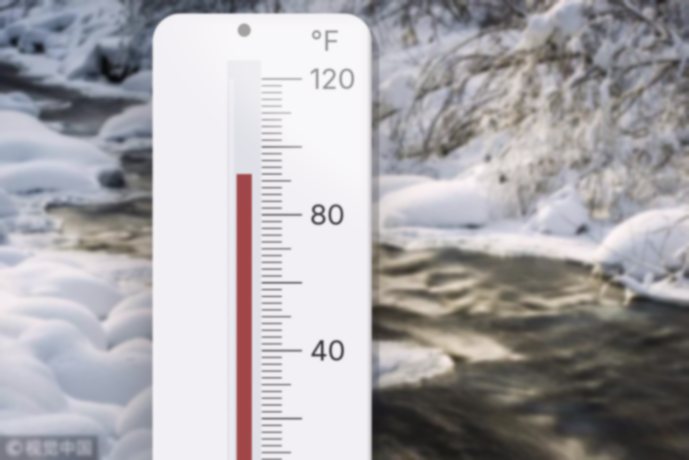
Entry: 92 °F
